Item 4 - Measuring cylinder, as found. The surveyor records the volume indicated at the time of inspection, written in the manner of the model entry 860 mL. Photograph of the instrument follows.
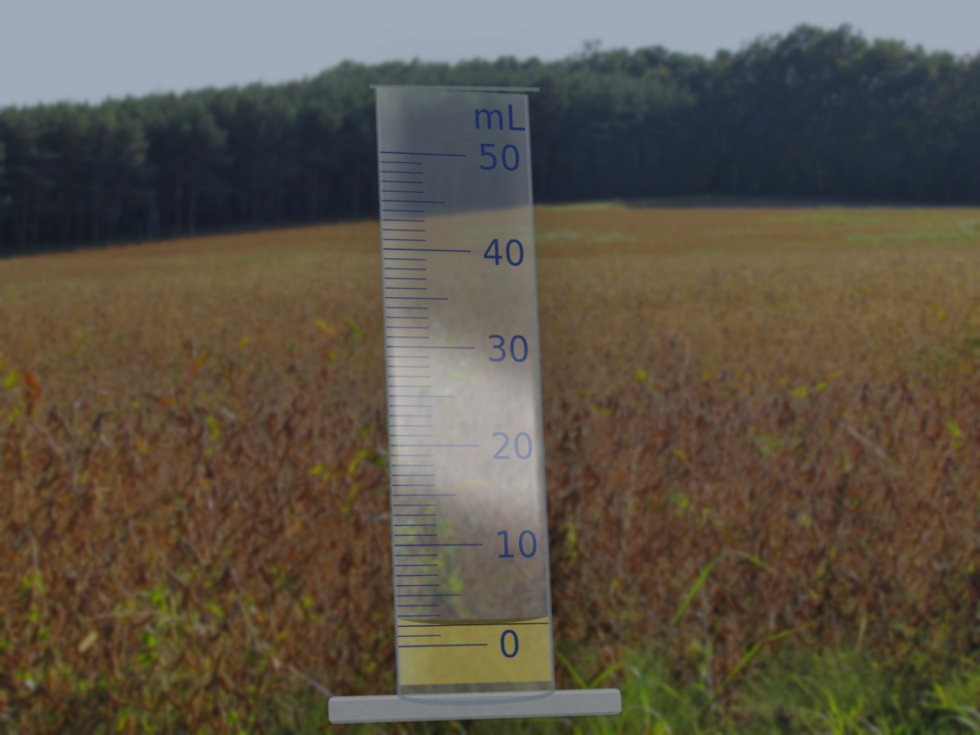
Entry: 2 mL
